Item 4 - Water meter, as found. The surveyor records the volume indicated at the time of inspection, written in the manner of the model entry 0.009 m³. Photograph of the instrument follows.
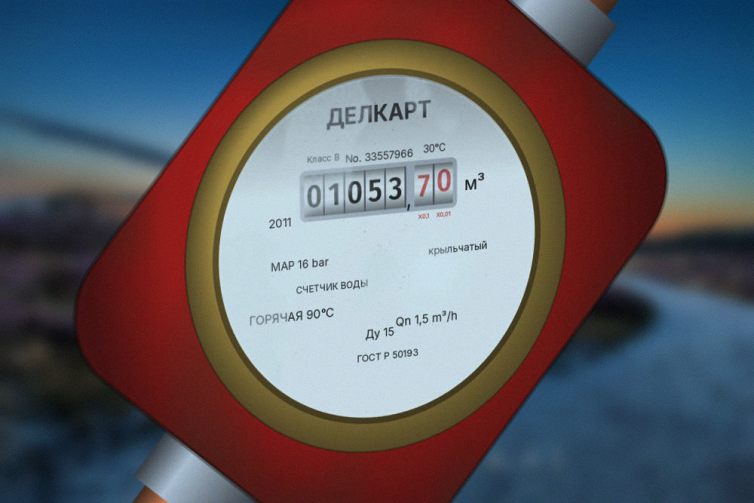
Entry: 1053.70 m³
